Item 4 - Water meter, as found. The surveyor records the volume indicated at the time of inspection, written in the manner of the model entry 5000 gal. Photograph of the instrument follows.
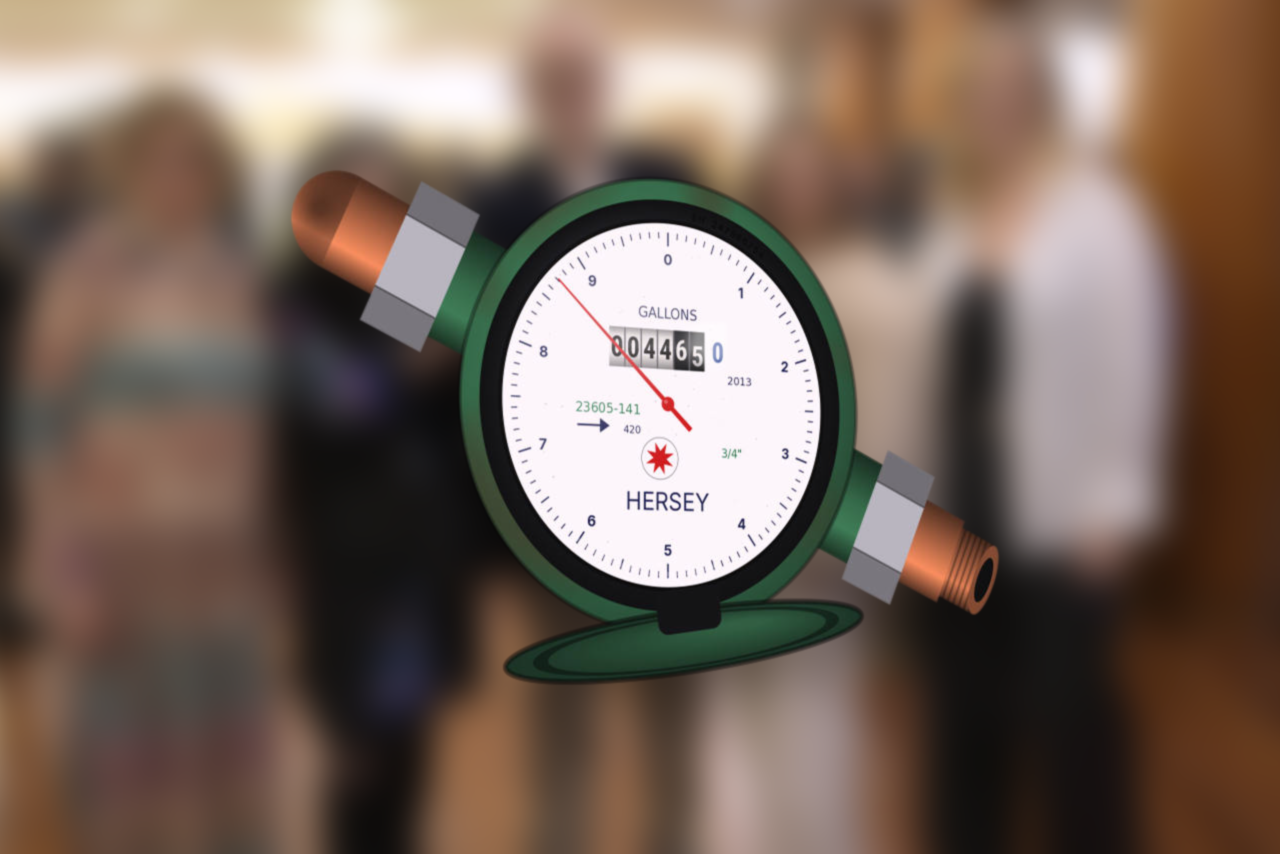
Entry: 44648.7 gal
